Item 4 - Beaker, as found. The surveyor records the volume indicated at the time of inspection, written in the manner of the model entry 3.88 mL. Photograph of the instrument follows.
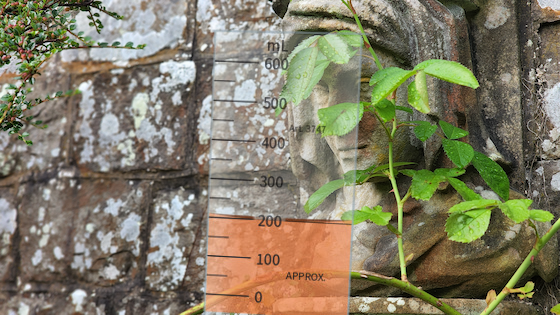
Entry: 200 mL
